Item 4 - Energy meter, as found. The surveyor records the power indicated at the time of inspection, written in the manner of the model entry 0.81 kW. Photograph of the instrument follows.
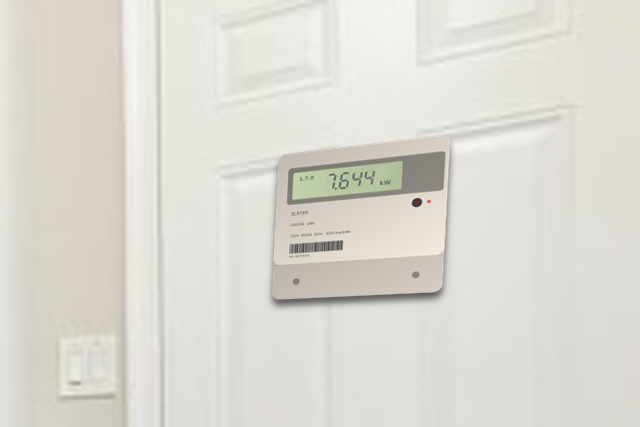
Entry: 7.644 kW
